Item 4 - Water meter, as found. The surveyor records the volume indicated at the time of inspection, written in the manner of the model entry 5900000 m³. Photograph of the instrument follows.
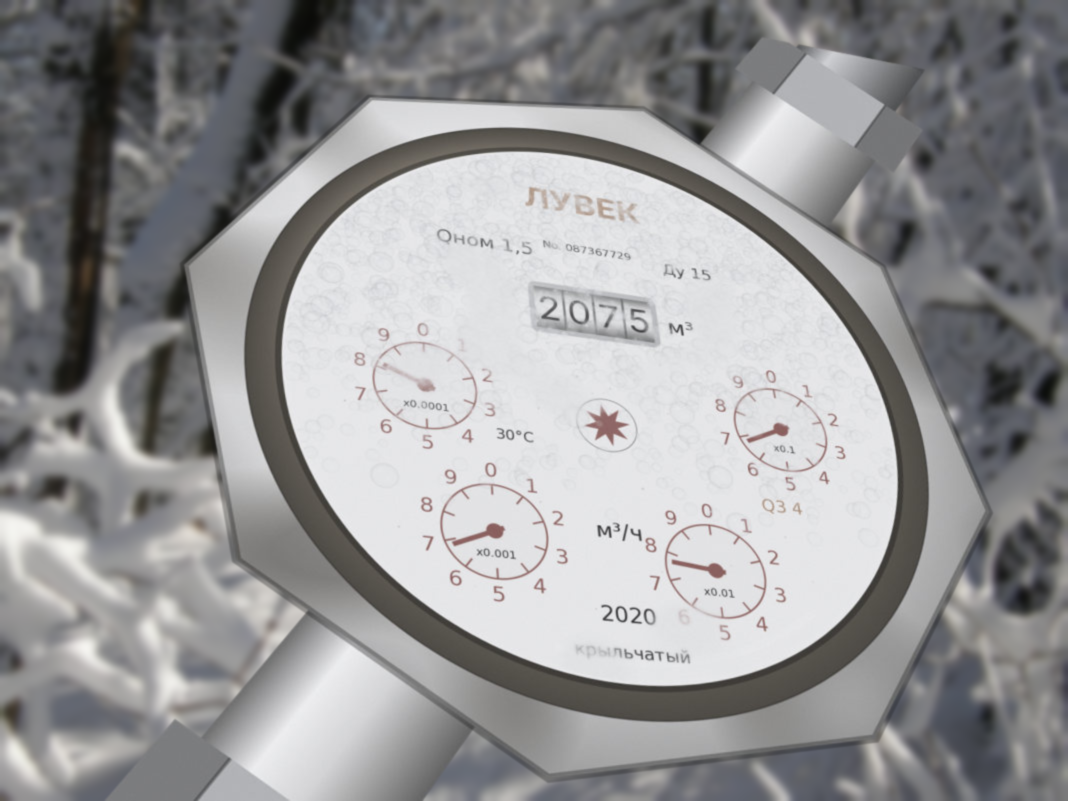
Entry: 2075.6768 m³
